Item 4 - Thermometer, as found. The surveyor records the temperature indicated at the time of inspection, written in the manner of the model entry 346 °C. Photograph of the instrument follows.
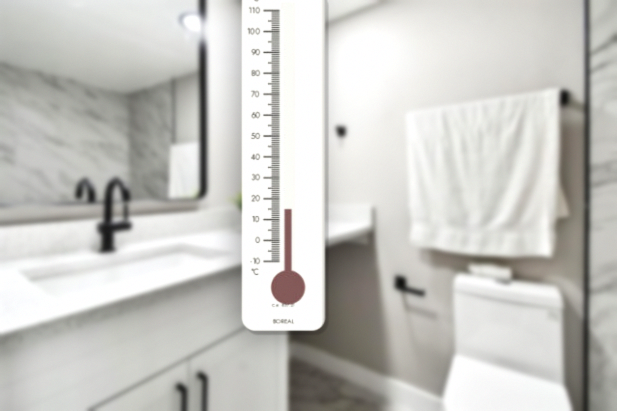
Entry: 15 °C
